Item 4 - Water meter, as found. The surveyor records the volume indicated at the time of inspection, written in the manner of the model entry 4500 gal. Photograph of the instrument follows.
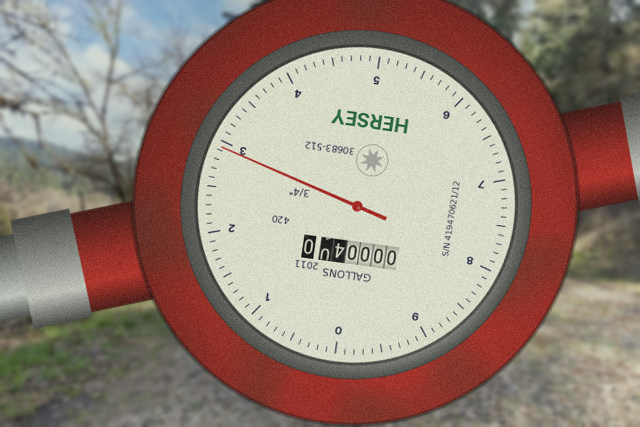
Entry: 402.9 gal
